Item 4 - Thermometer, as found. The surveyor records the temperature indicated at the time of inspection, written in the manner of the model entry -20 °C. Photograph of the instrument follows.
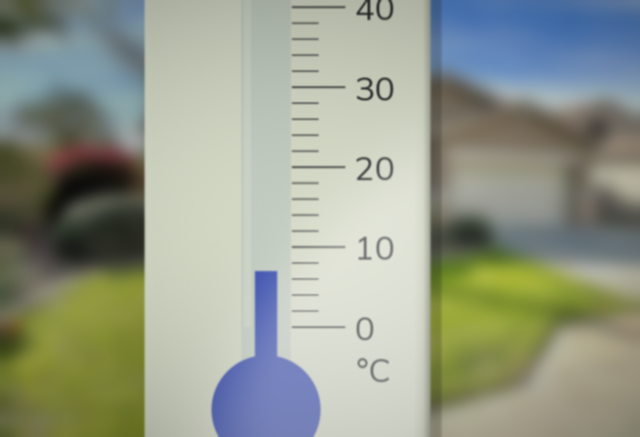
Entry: 7 °C
